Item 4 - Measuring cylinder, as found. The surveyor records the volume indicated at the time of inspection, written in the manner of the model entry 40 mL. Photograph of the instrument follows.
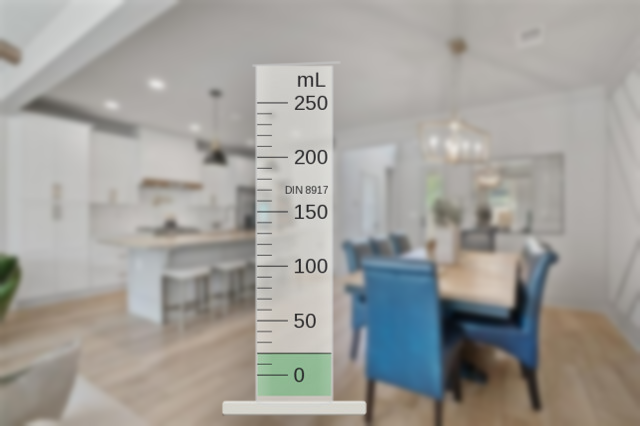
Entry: 20 mL
